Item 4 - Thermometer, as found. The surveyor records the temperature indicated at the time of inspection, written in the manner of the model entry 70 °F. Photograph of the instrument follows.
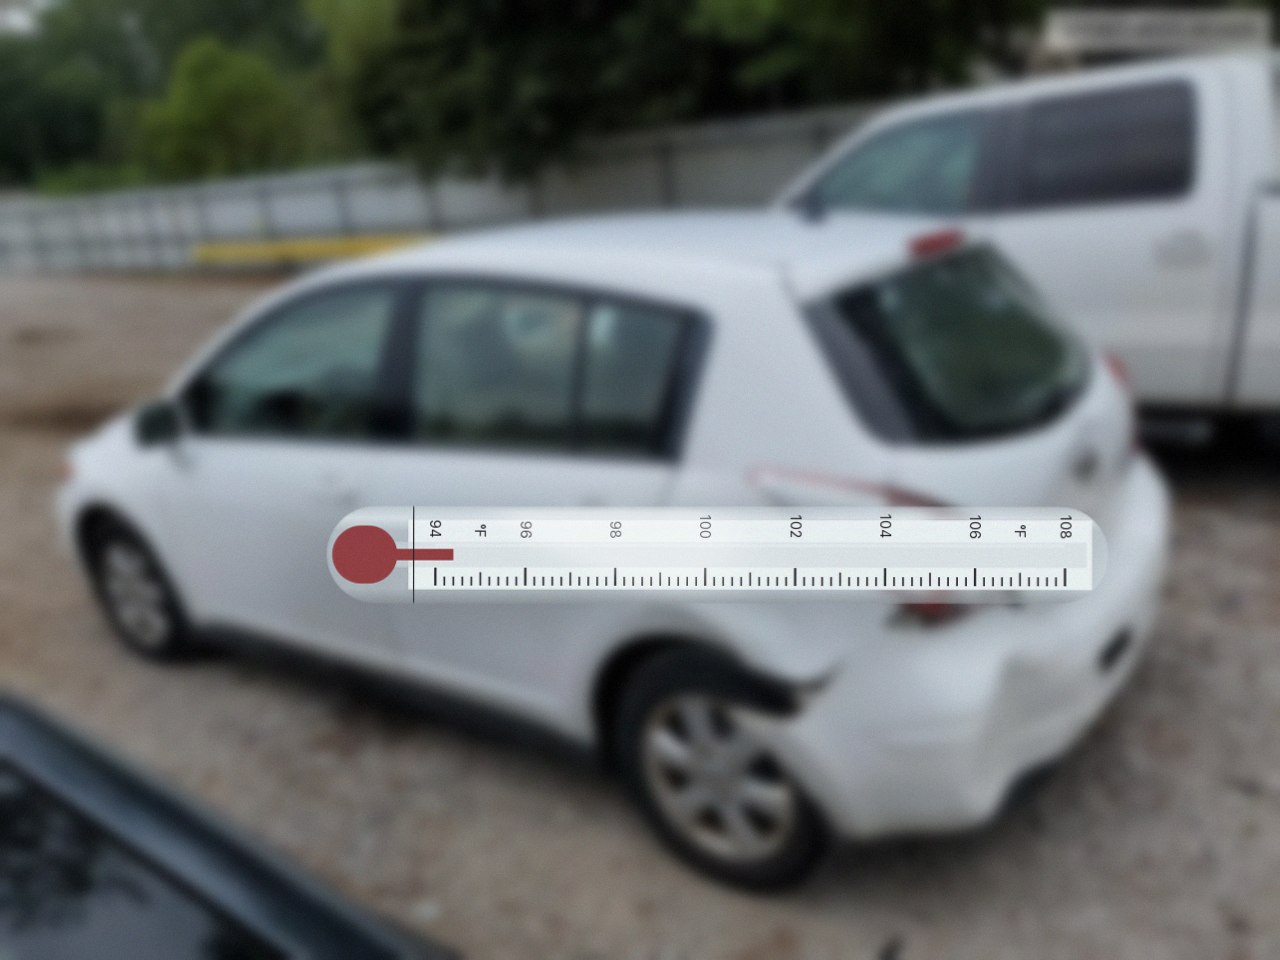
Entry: 94.4 °F
